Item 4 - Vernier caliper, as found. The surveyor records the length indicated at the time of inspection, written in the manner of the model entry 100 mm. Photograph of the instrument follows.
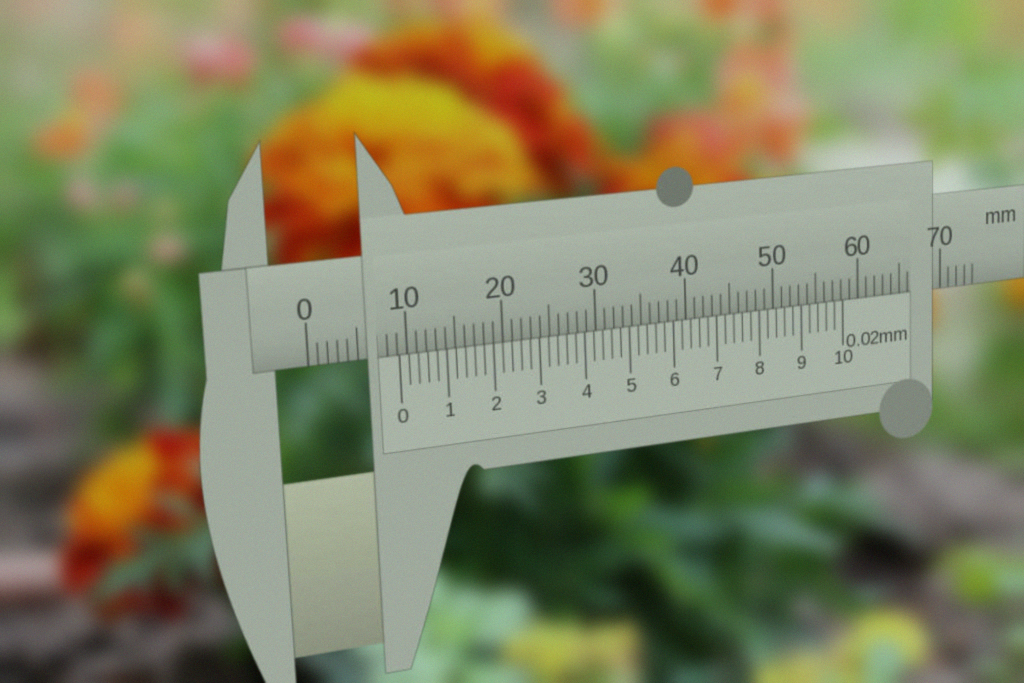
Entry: 9.2 mm
